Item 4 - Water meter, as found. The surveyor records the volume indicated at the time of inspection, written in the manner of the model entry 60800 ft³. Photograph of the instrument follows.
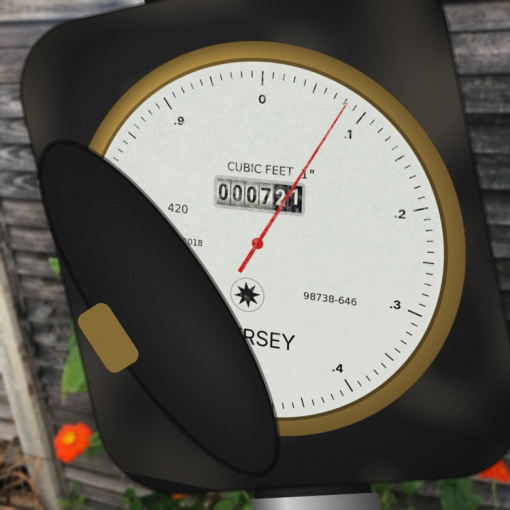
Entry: 721.08 ft³
